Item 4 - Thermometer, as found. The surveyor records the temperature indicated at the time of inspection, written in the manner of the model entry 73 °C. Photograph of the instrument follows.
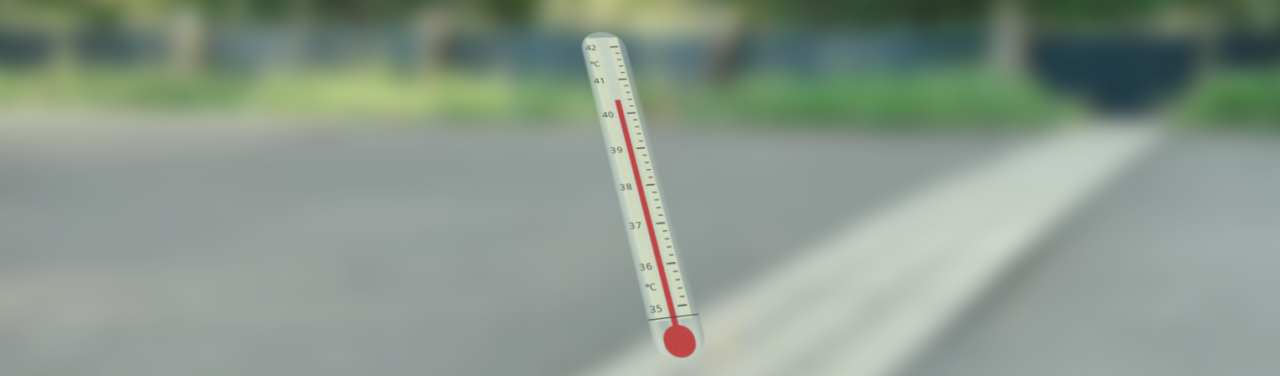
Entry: 40.4 °C
